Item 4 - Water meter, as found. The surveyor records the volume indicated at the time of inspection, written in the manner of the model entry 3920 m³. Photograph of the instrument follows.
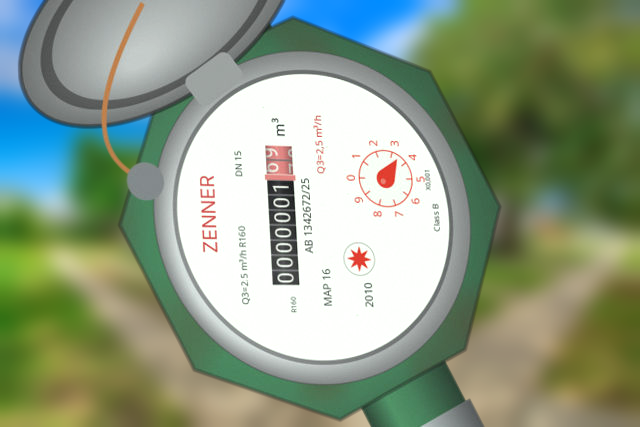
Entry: 1.693 m³
